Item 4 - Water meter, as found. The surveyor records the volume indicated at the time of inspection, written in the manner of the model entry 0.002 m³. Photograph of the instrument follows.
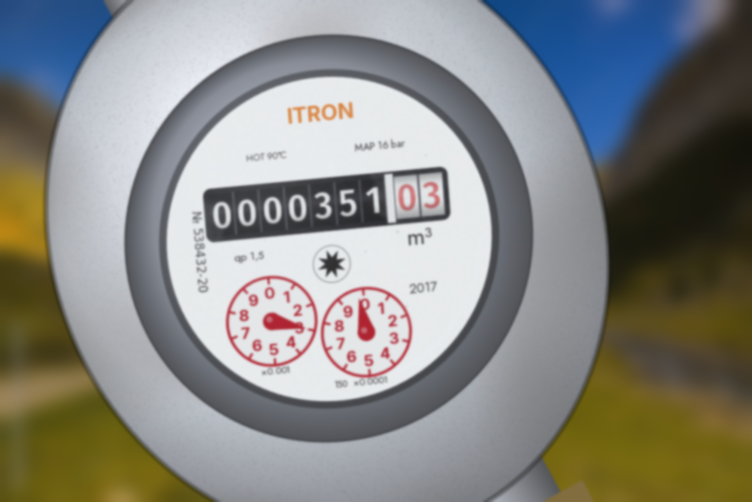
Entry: 351.0329 m³
